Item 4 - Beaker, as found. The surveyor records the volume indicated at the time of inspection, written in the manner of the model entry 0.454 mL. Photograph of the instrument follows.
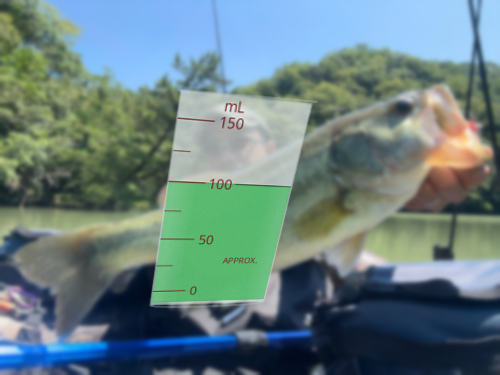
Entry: 100 mL
